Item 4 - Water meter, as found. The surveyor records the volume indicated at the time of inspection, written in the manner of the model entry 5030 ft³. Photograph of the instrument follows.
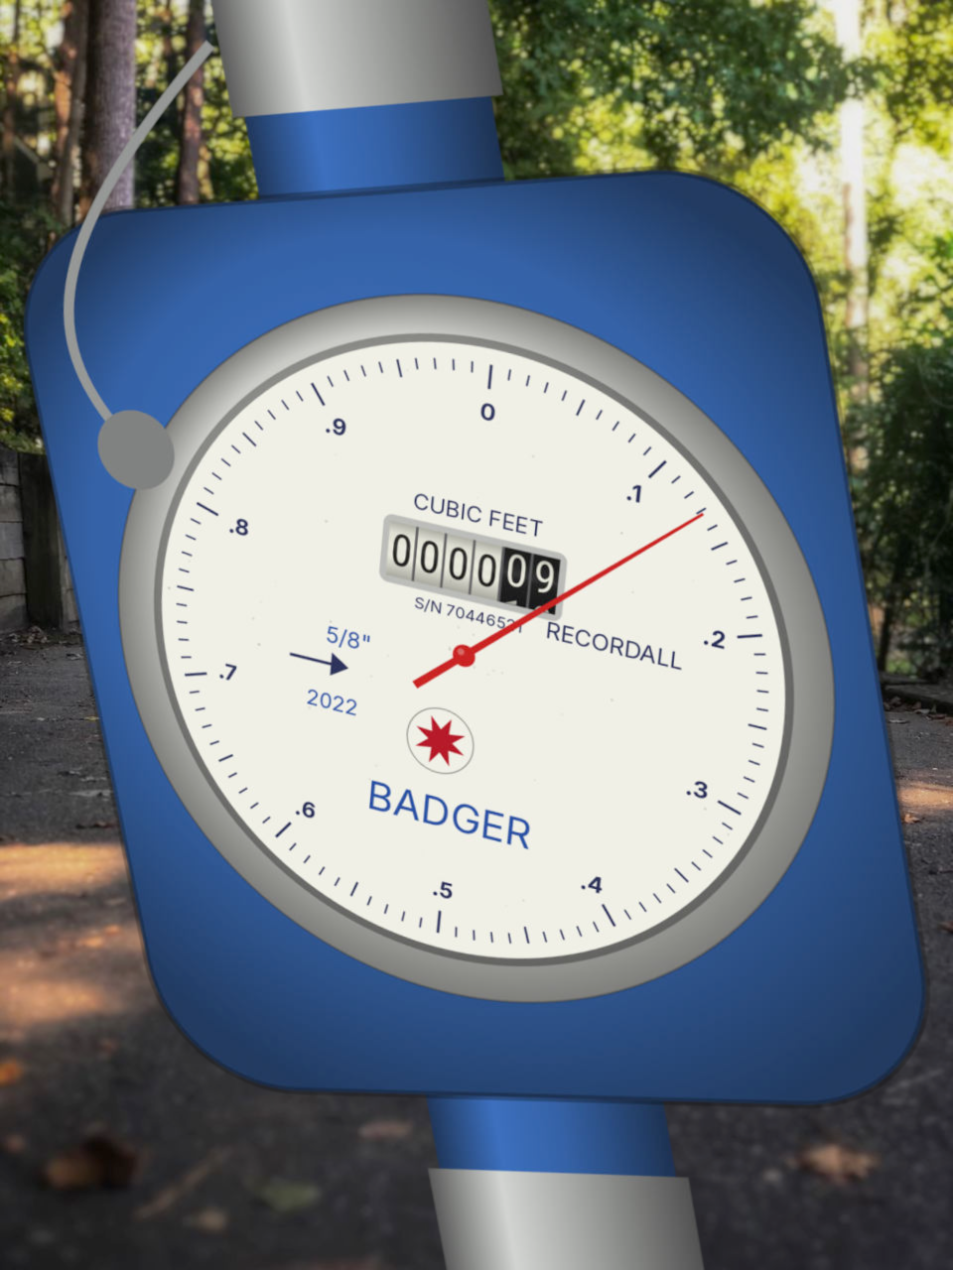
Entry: 9.13 ft³
